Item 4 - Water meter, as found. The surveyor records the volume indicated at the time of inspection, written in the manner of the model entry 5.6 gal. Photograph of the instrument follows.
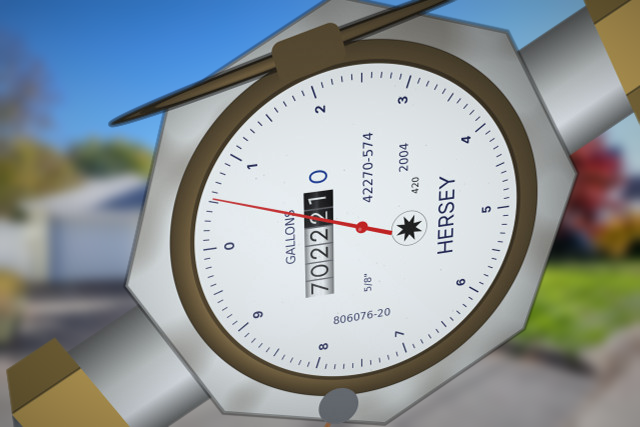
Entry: 7022210.5 gal
